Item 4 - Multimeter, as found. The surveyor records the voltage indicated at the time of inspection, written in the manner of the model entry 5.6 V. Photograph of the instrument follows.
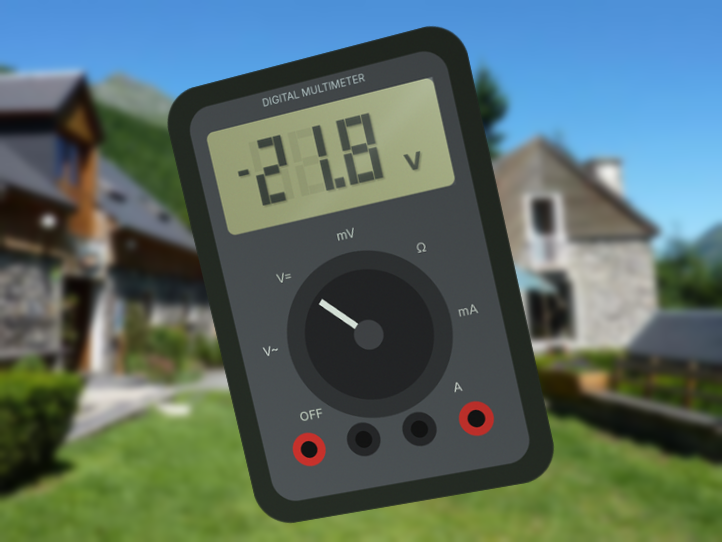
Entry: -21.8 V
